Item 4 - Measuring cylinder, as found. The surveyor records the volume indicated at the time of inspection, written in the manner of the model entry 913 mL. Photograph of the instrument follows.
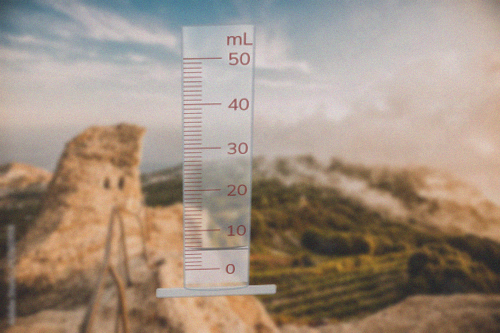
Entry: 5 mL
